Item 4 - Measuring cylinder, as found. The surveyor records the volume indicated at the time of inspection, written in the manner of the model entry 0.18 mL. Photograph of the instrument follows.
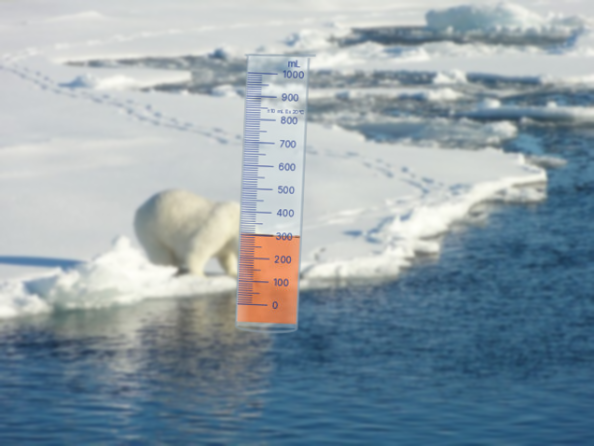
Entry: 300 mL
